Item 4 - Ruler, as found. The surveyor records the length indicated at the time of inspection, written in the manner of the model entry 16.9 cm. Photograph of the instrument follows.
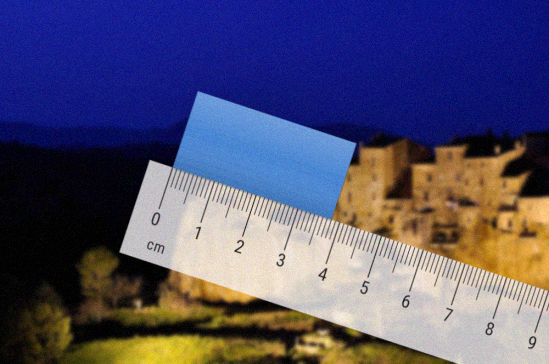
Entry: 3.8 cm
